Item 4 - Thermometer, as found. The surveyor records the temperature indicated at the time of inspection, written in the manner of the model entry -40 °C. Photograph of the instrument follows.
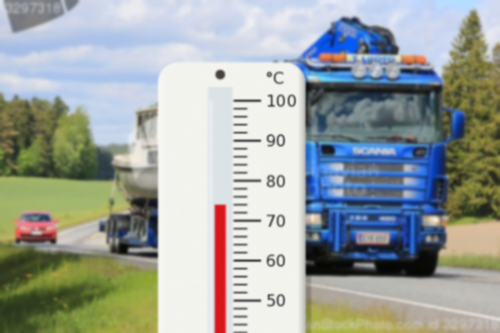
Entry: 74 °C
